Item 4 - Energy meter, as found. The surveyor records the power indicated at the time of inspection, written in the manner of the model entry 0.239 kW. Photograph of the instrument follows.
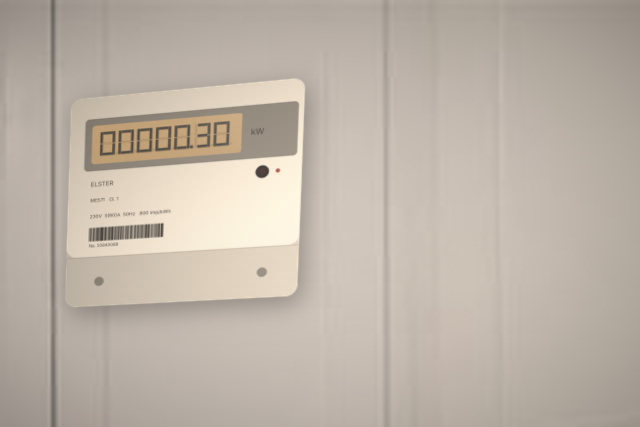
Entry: 0.30 kW
